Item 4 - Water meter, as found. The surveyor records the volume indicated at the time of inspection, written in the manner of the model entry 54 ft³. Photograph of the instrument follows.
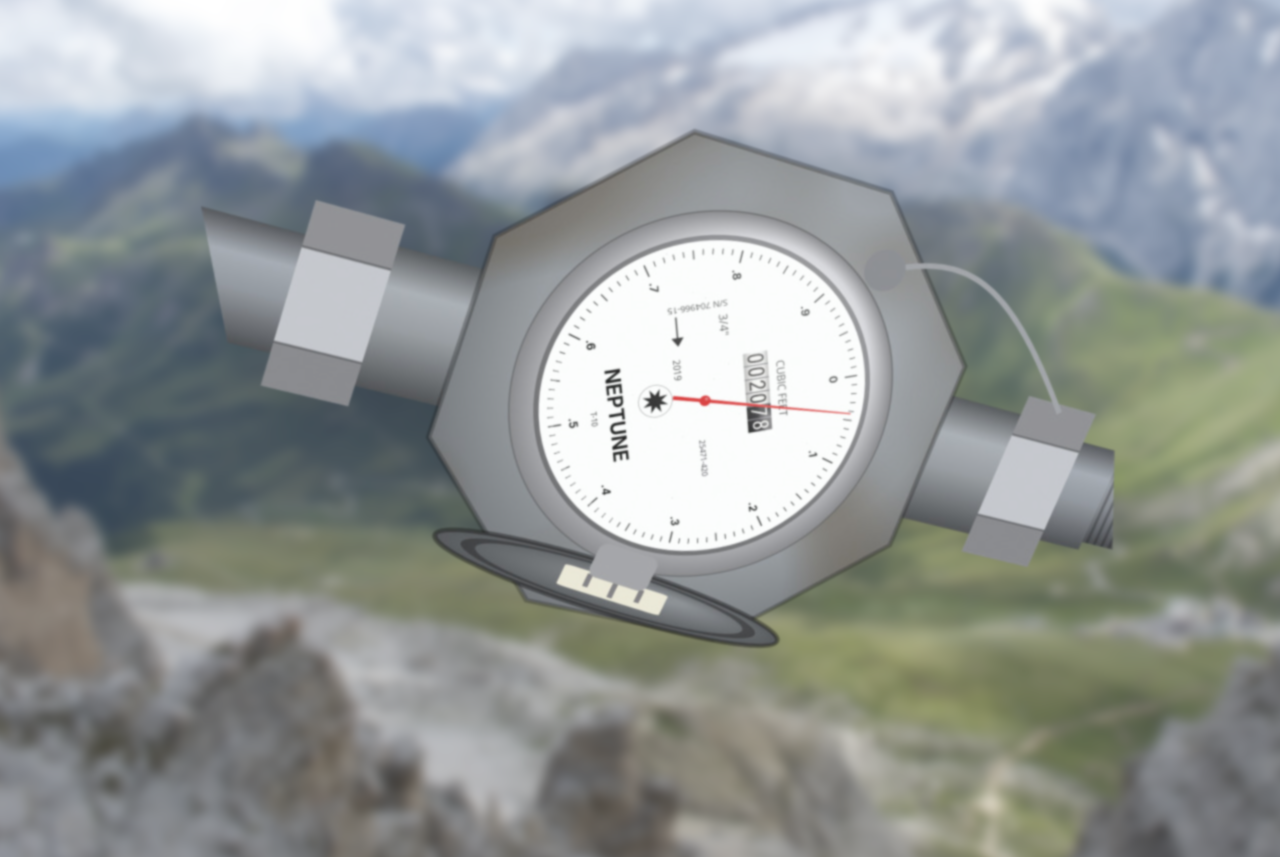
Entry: 2078.04 ft³
